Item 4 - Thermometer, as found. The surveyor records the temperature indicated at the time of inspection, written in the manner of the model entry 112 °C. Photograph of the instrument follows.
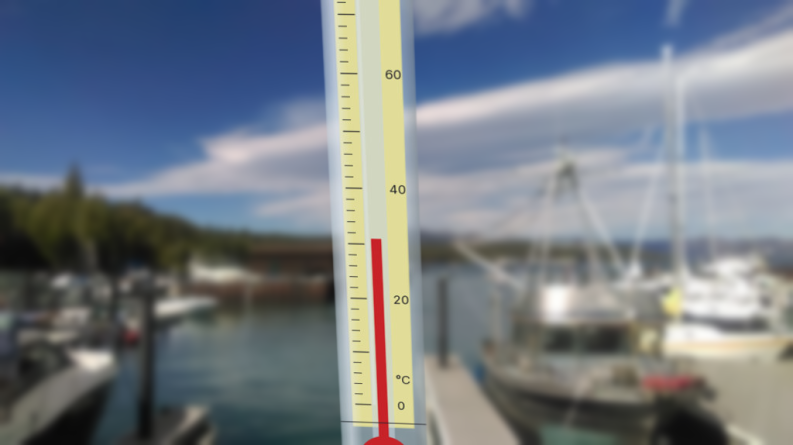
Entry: 31 °C
